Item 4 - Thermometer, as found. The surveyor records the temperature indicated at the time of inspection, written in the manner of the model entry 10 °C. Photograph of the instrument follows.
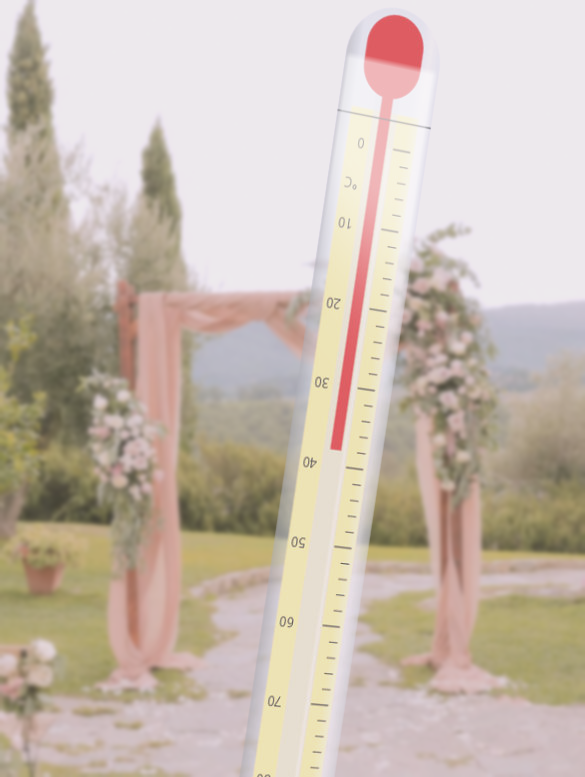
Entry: 38 °C
